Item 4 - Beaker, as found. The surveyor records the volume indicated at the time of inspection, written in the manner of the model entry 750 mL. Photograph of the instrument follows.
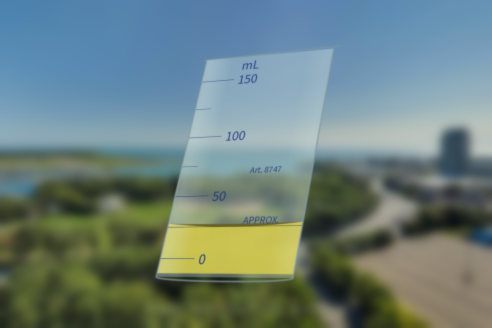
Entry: 25 mL
